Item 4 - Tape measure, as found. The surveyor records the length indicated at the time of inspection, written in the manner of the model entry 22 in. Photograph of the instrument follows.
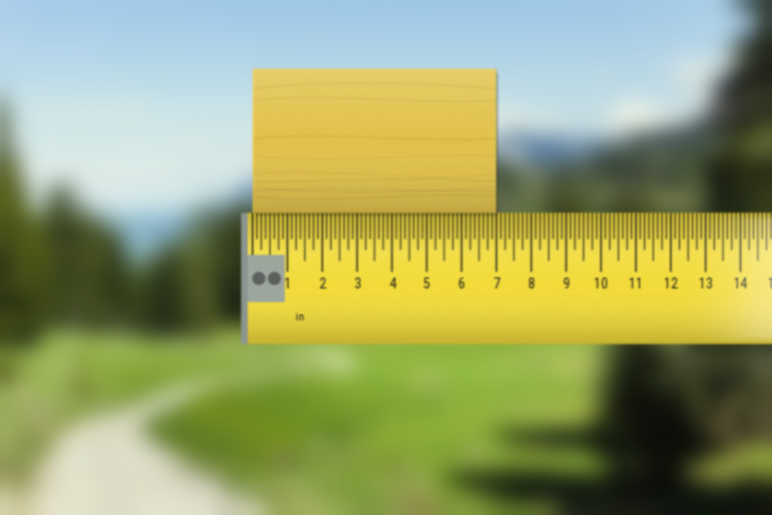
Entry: 7 in
